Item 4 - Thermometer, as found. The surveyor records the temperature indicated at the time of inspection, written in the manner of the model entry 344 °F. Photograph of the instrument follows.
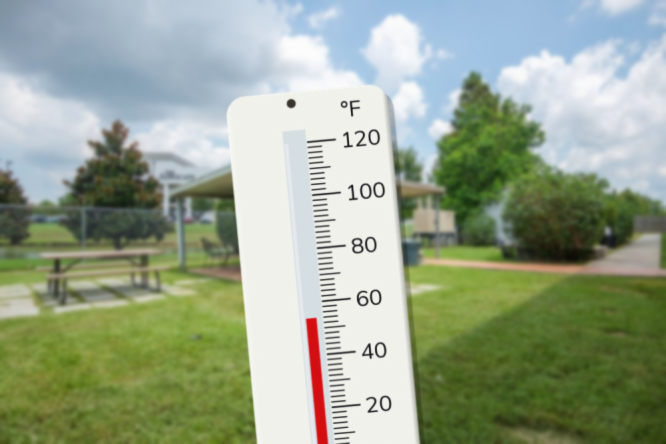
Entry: 54 °F
